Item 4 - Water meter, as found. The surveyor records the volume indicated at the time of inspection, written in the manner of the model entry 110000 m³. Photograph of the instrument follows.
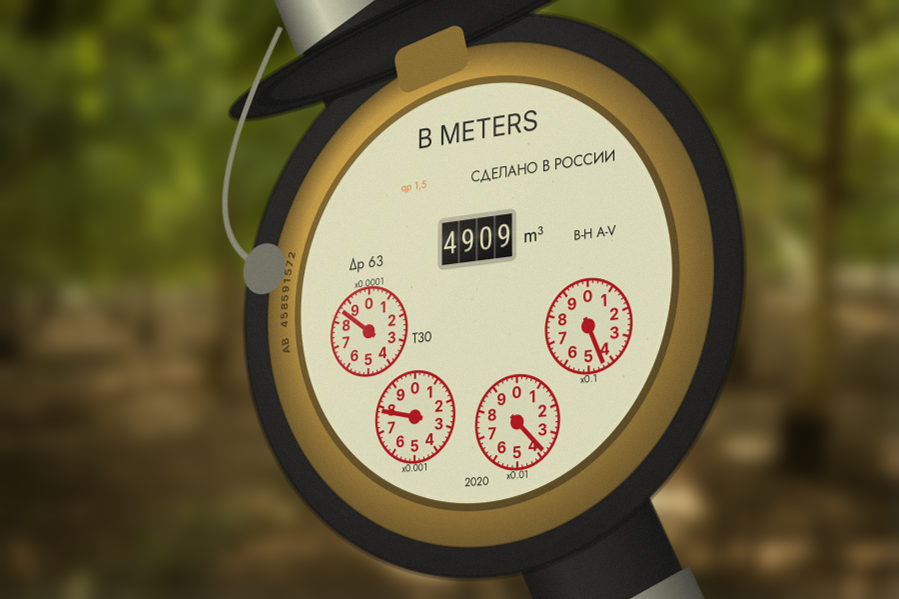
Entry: 4909.4378 m³
